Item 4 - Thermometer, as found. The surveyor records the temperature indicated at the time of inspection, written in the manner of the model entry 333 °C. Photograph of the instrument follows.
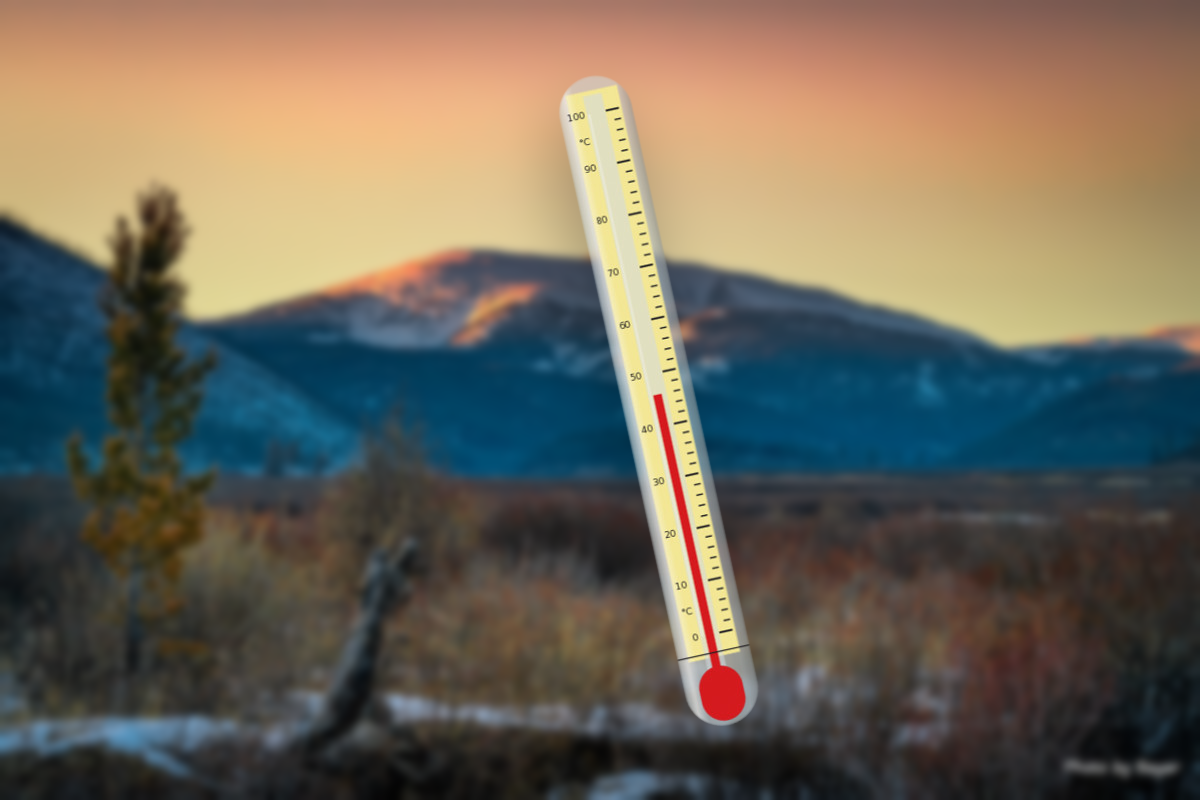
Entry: 46 °C
